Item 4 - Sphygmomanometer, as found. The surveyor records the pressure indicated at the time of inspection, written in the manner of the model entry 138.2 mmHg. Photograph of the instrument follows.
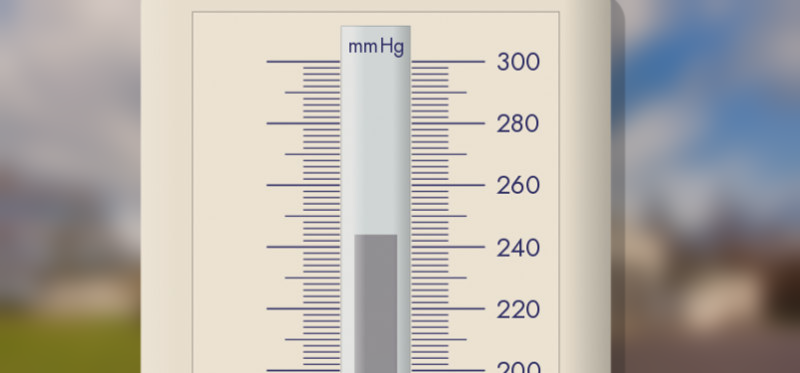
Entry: 244 mmHg
